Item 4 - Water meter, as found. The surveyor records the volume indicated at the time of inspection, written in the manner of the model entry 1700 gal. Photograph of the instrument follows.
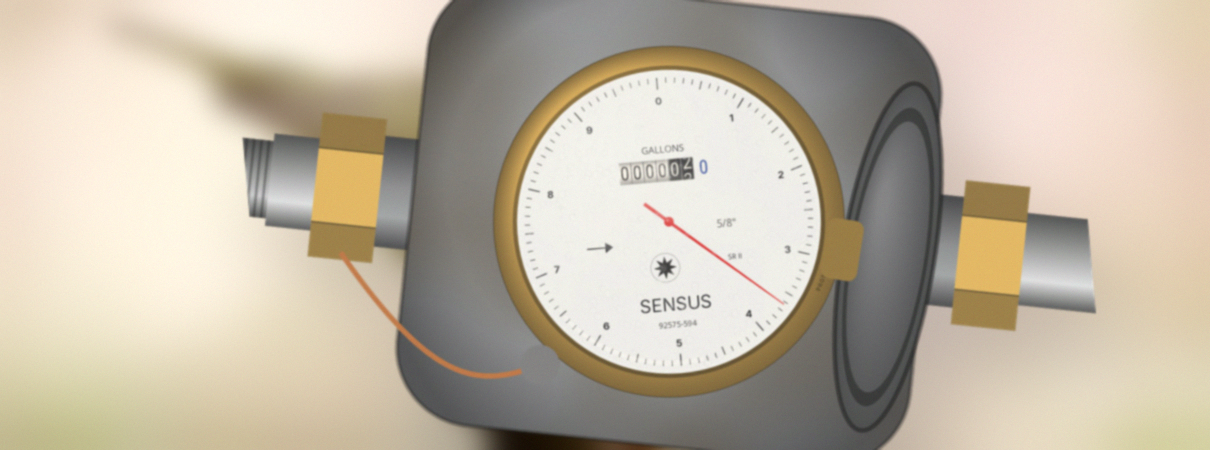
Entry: 23.6 gal
